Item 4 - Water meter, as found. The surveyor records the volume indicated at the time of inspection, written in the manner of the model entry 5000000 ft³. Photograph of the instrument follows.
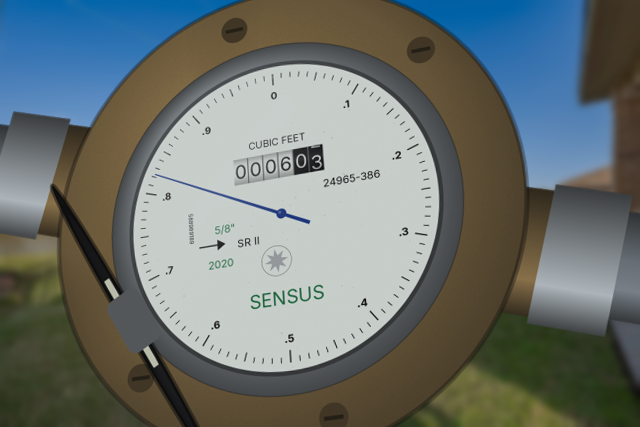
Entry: 602.82 ft³
